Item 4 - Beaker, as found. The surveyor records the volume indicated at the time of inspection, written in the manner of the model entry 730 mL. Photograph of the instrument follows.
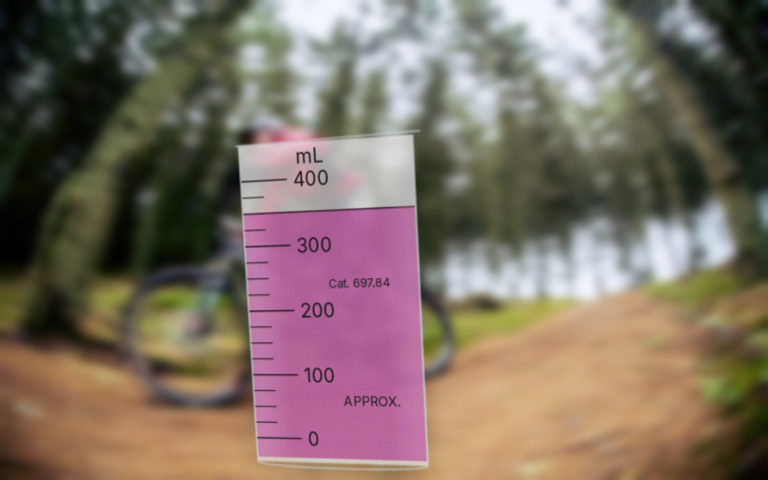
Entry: 350 mL
